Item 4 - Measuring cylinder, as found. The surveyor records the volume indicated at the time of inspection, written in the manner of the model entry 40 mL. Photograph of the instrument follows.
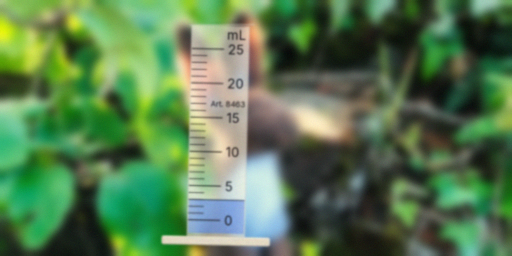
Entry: 3 mL
